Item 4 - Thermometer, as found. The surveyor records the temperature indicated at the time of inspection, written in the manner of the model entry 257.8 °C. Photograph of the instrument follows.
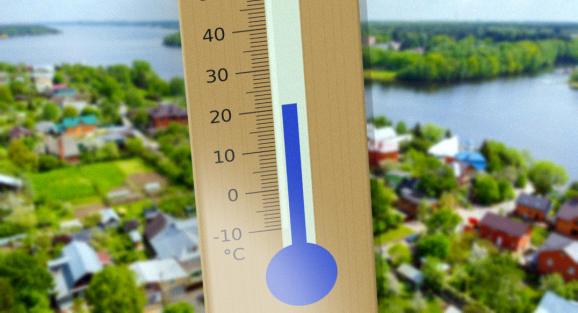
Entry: 21 °C
